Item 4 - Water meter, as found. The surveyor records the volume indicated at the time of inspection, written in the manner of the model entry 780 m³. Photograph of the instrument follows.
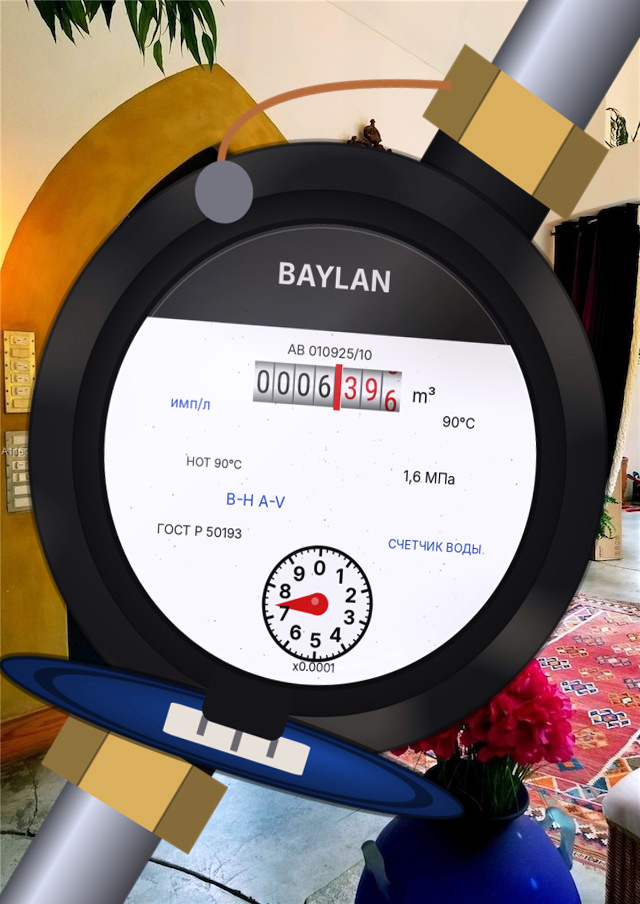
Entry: 6.3957 m³
